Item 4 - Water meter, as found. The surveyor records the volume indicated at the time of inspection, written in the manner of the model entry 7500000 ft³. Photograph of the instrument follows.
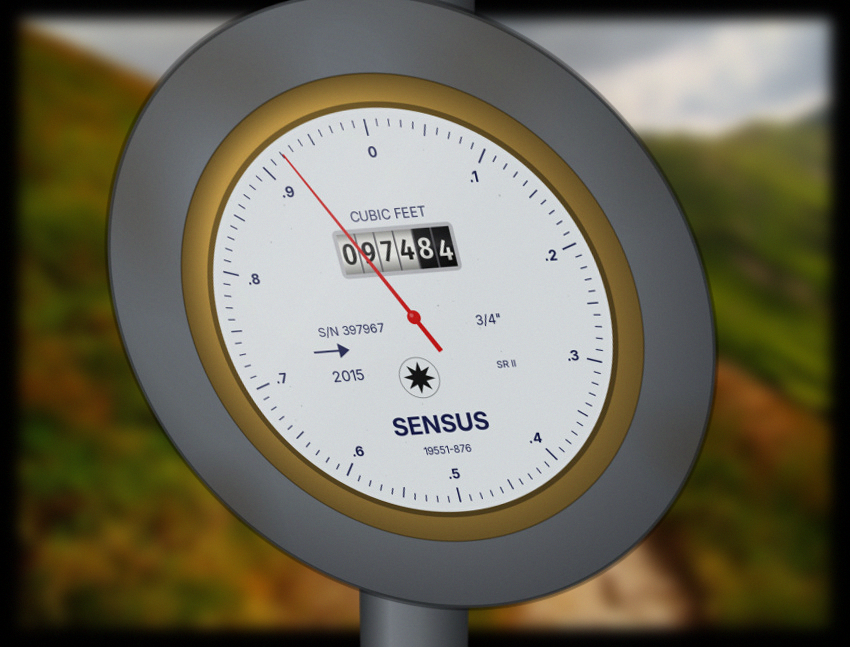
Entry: 97483.92 ft³
